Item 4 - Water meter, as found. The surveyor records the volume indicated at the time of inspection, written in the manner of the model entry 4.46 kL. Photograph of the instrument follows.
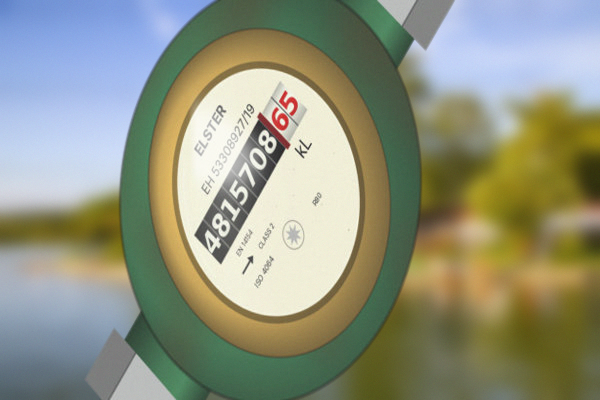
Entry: 4815708.65 kL
